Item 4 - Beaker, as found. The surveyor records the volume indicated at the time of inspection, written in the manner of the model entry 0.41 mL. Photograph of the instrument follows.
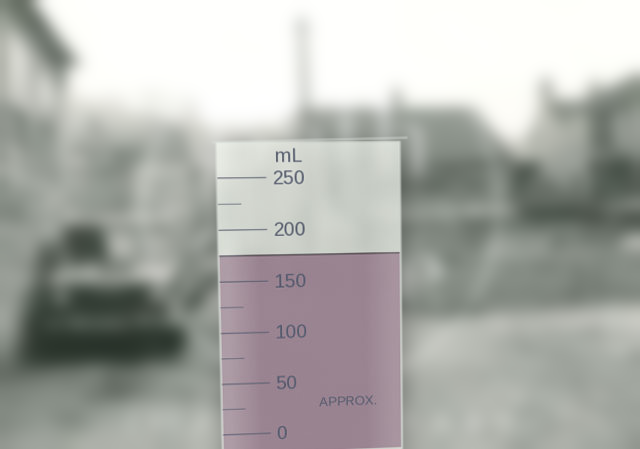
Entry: 175 mL
